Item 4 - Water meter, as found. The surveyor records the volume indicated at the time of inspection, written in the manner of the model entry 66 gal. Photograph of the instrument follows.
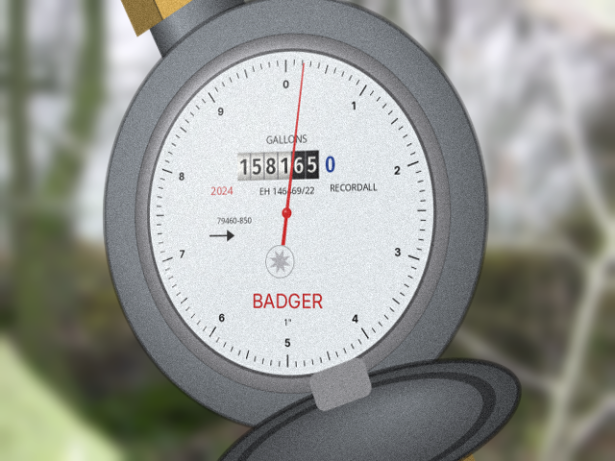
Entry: 1581650.2 gal
